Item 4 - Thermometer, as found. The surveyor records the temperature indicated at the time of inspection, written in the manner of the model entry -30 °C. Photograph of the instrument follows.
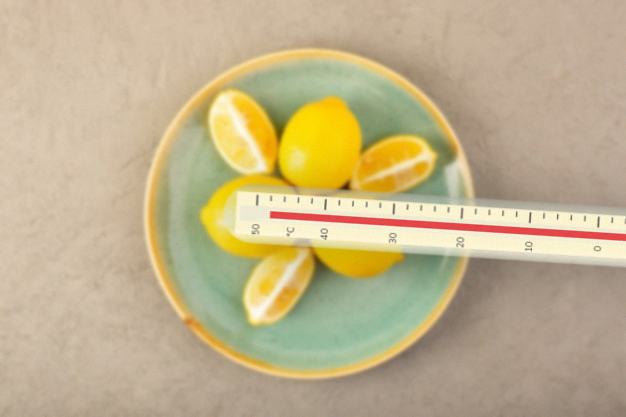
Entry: 48 °C
